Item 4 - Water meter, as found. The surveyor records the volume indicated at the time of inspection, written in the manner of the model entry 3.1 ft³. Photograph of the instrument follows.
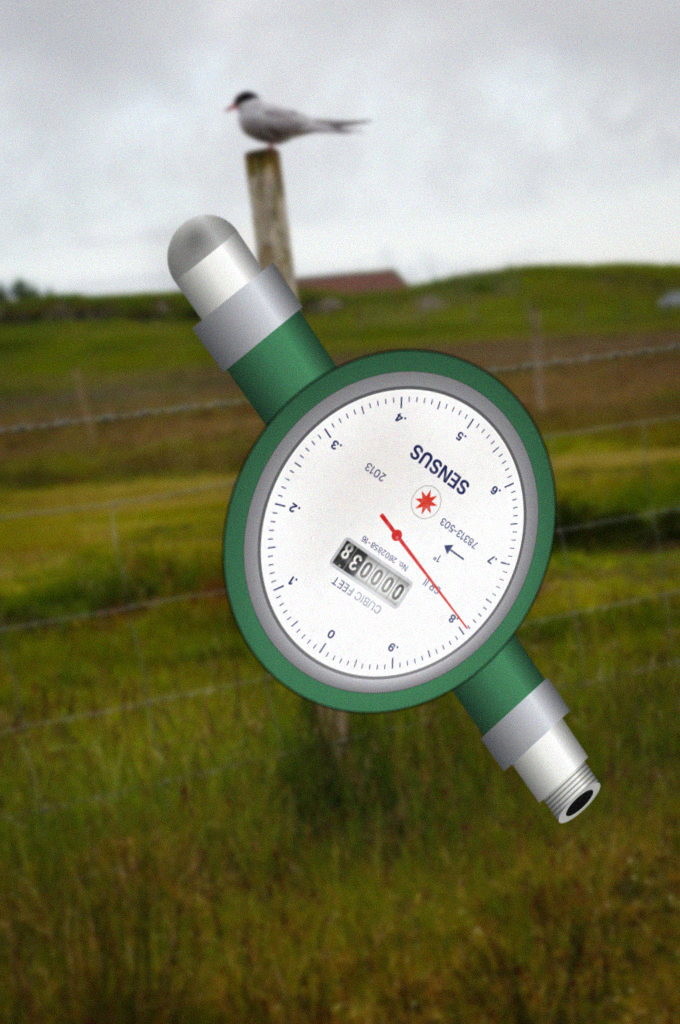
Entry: 37.79 ft³
